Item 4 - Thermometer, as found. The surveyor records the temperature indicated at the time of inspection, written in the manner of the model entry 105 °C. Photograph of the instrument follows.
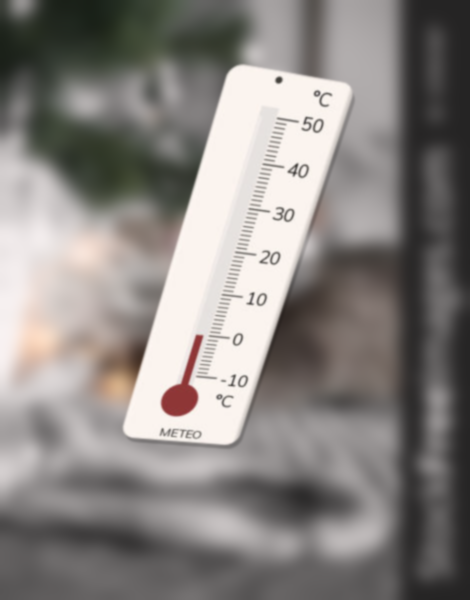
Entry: 0 °C
